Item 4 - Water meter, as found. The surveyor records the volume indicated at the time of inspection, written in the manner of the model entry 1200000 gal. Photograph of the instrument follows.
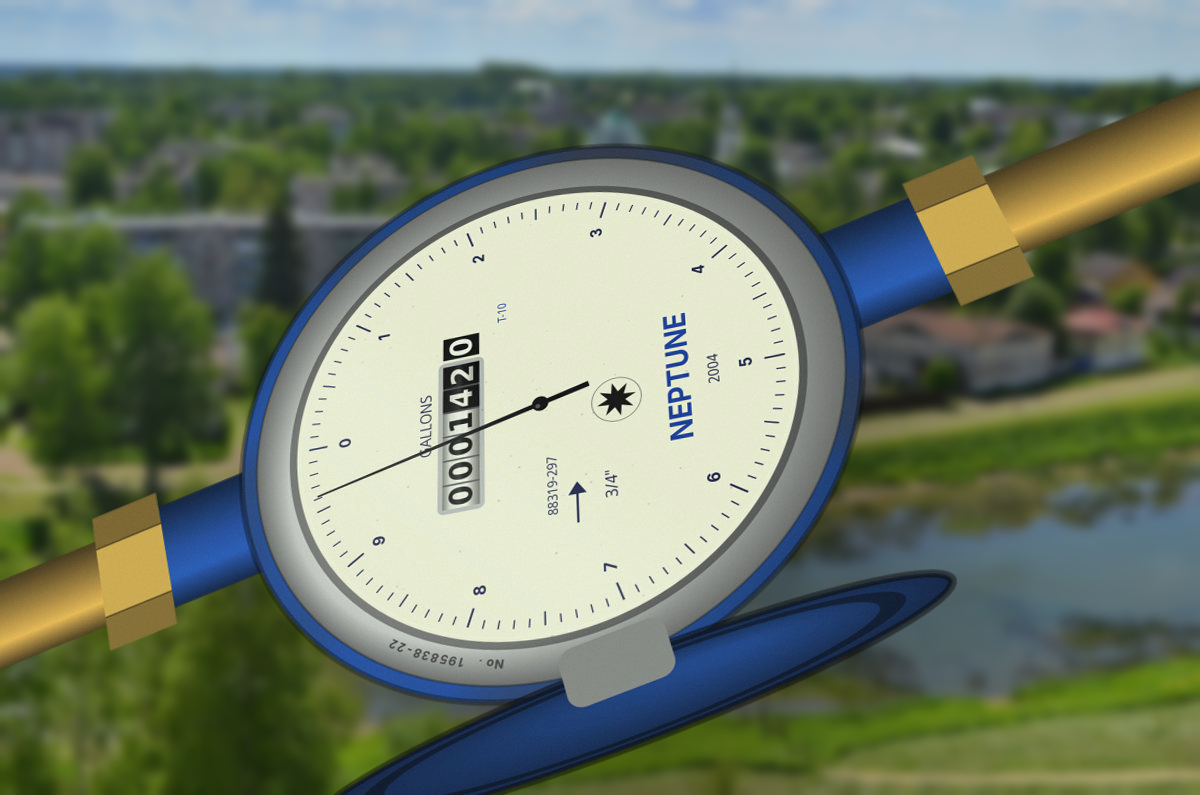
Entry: 1419.6 gal
